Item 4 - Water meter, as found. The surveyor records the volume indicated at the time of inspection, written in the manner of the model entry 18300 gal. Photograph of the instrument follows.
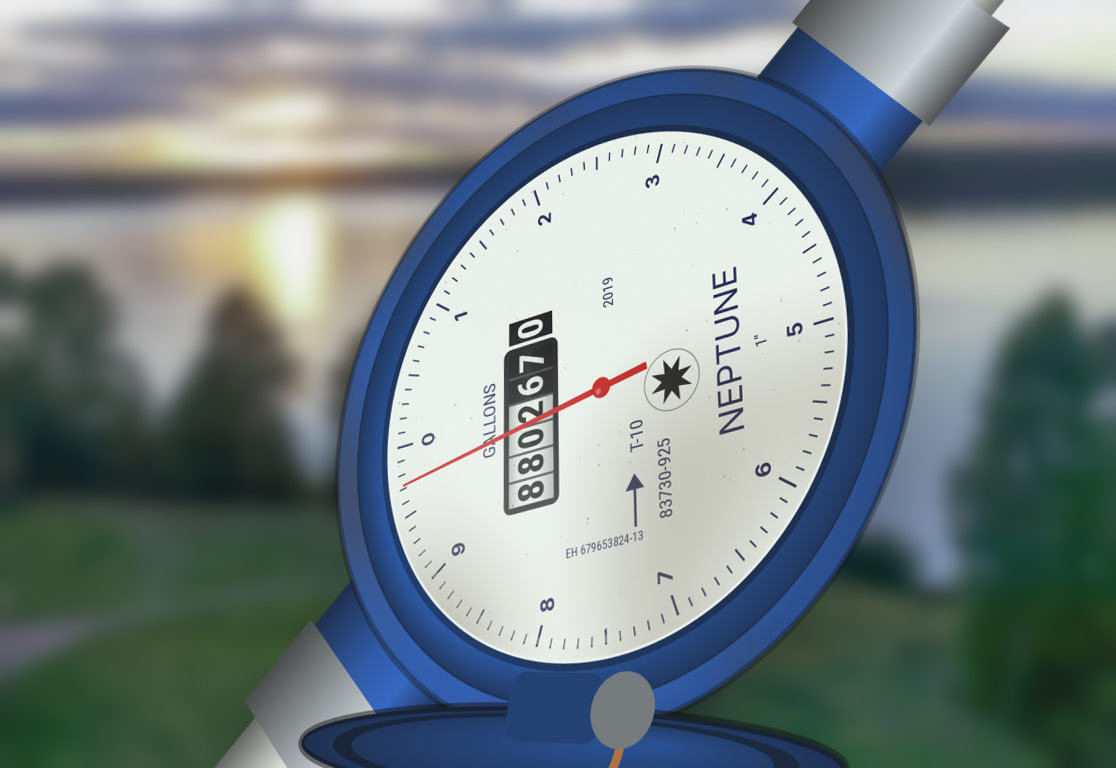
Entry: 8802669.7 gal
